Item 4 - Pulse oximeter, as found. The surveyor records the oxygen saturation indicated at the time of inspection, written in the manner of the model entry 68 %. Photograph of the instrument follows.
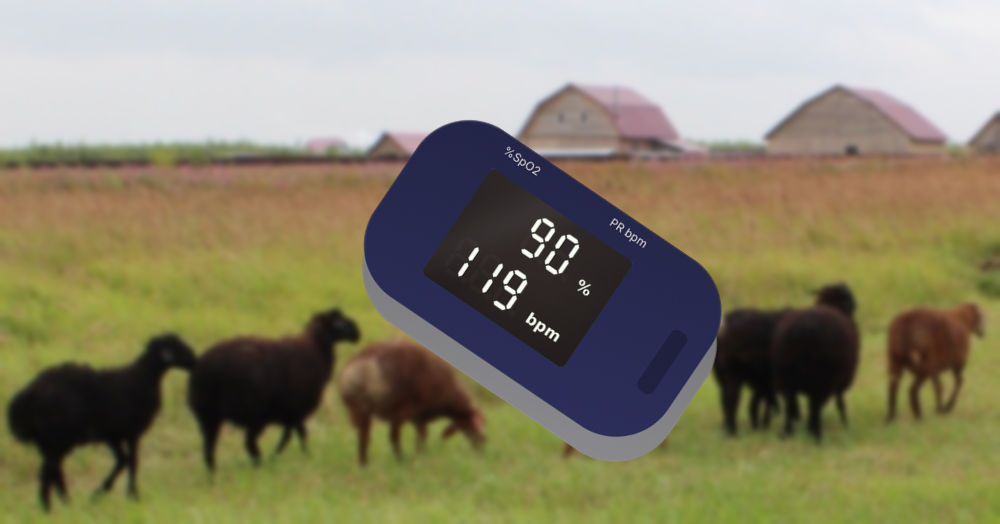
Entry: 90 %
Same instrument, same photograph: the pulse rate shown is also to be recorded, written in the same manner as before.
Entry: 119 bpm
